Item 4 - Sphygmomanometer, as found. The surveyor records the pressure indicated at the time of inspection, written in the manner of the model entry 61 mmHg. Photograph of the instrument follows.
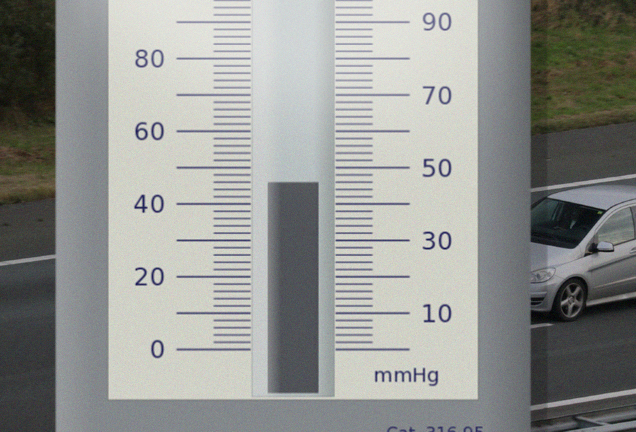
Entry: 46 mmHg
